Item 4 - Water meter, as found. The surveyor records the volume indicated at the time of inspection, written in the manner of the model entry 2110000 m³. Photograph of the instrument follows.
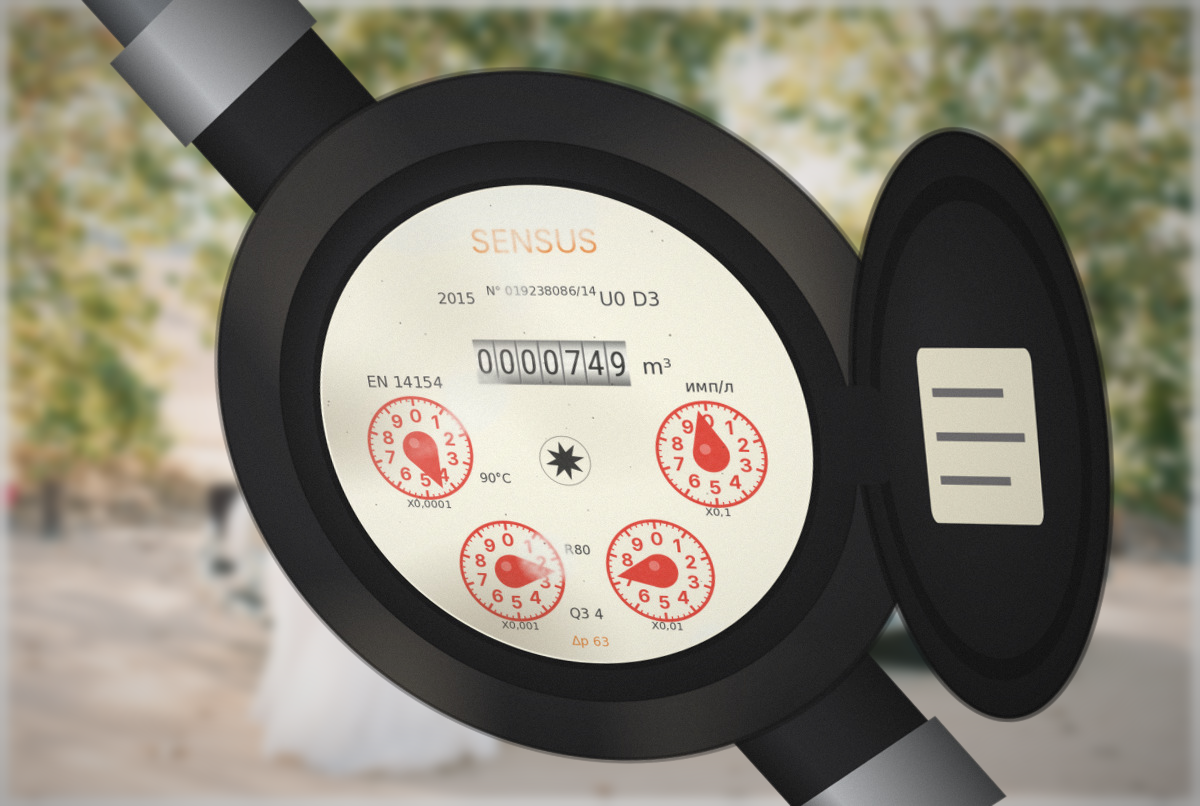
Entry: 748.9724 m³
